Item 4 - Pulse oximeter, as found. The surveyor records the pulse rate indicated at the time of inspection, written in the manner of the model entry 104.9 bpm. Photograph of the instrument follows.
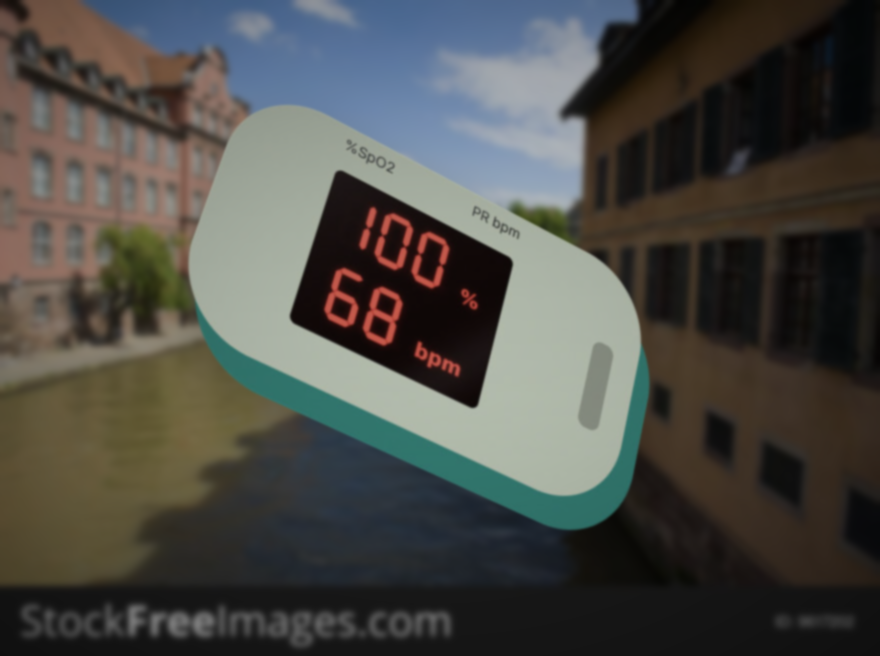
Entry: 68 bpm
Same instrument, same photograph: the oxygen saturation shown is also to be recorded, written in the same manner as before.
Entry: 100 %
